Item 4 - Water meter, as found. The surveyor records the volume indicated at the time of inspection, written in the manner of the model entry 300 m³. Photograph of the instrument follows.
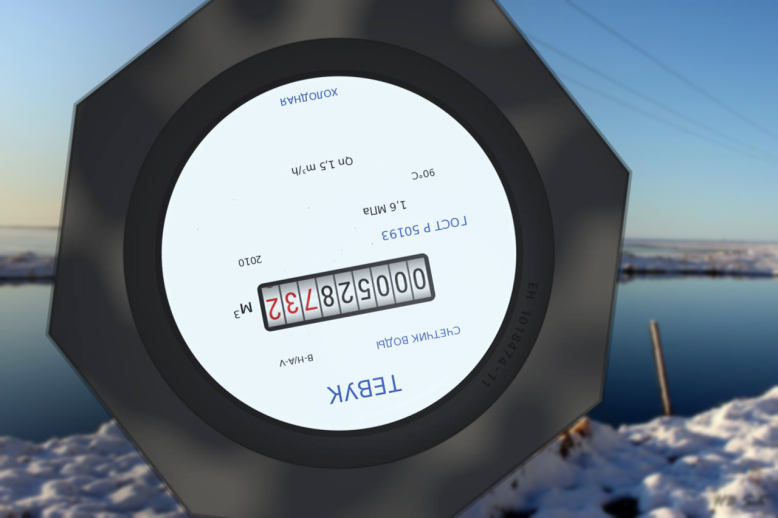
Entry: 528.732 m³
